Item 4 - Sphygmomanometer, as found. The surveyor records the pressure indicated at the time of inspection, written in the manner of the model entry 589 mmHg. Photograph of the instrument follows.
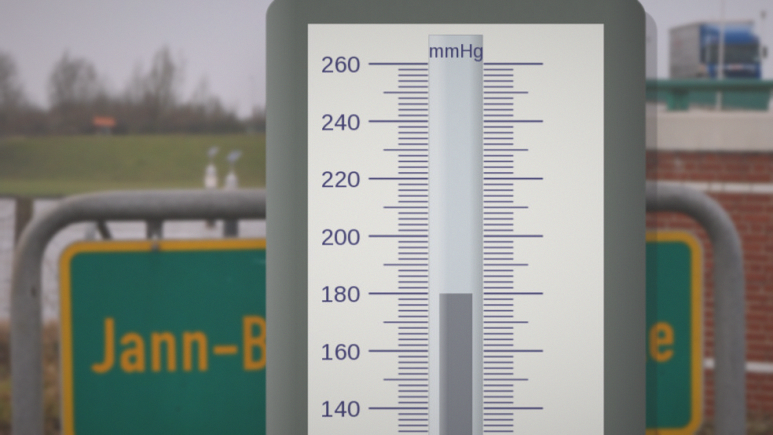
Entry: 180 mmHg
